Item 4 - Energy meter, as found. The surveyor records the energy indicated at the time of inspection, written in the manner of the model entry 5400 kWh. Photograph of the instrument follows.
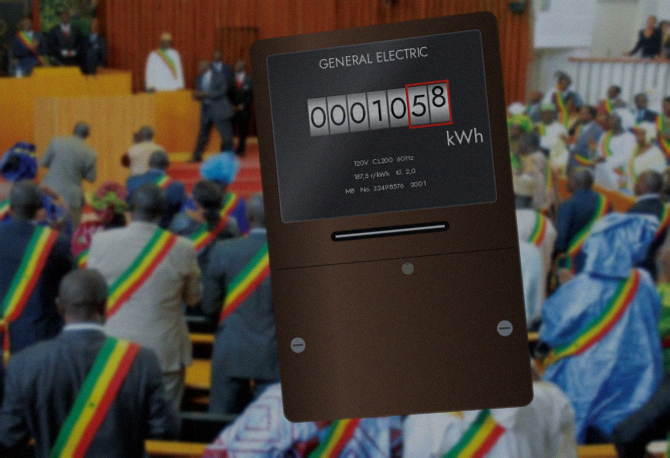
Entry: 10.58 kWh
